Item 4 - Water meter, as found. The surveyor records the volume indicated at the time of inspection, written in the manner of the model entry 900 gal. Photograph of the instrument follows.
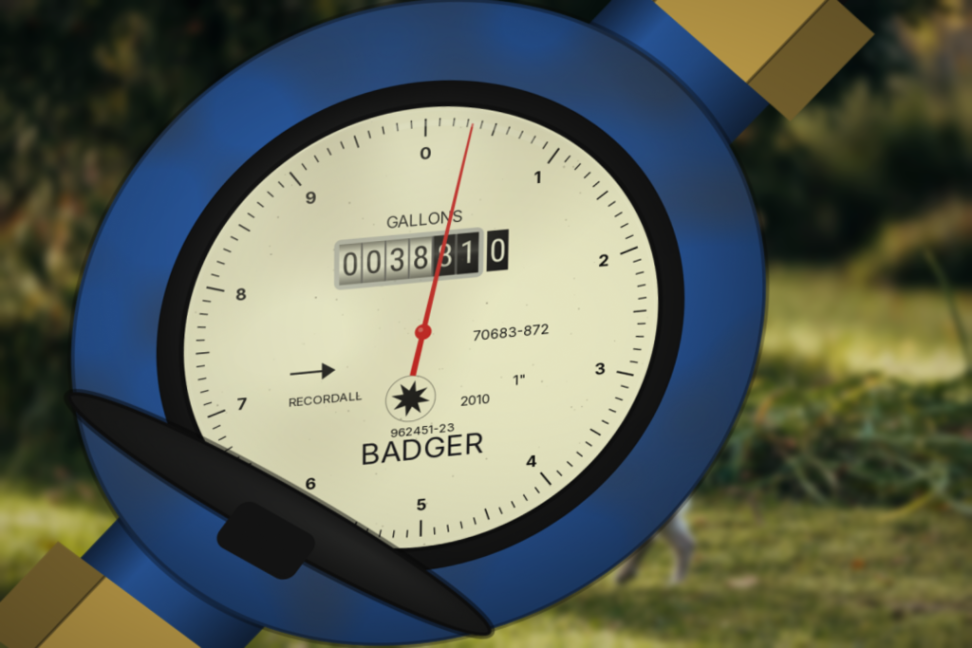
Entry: 38810.3 gal
